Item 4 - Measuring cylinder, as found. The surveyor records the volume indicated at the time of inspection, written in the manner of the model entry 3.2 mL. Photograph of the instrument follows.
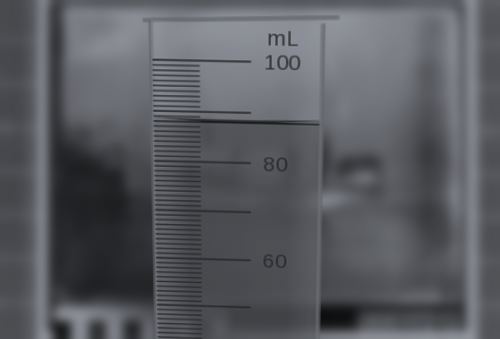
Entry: 88 mL
